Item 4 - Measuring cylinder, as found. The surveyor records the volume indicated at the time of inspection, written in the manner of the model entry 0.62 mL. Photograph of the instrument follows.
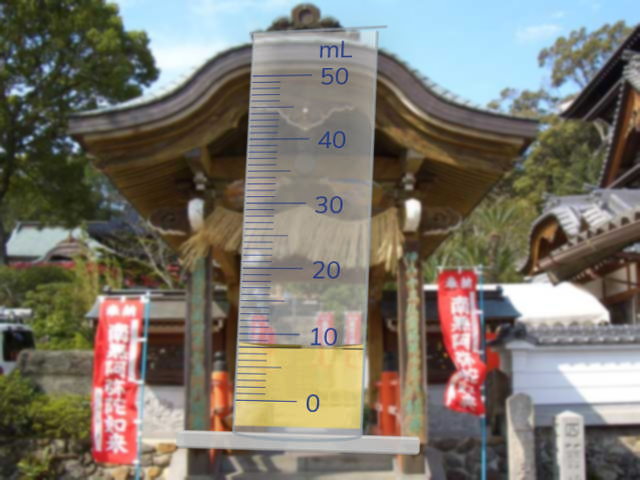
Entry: 8 mL
